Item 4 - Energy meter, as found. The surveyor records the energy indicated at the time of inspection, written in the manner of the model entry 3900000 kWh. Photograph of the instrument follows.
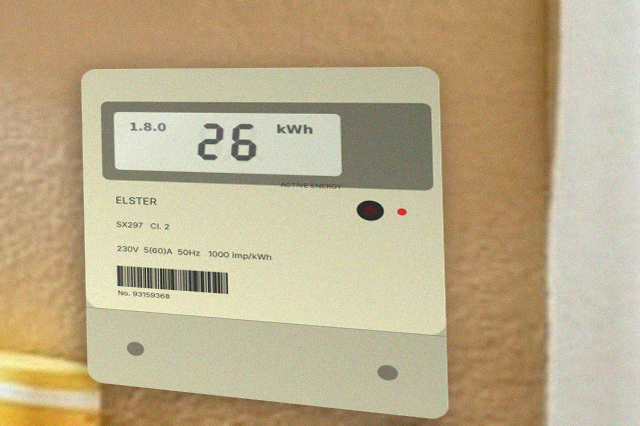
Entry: 26 kWh
